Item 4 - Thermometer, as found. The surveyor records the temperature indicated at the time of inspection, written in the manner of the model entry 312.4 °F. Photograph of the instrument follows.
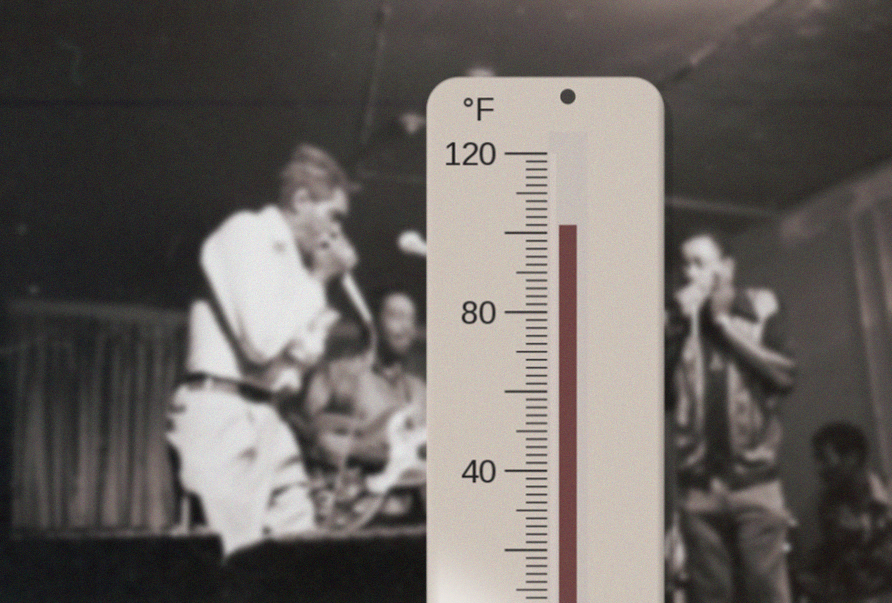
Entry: 102 °F
